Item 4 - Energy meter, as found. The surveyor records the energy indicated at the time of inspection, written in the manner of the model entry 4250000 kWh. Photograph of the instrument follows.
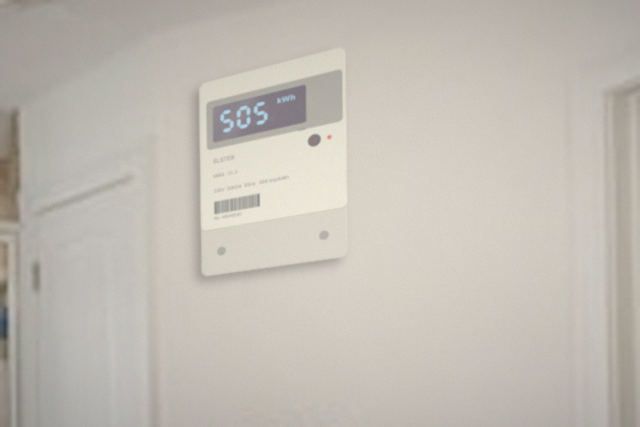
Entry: 505 kWh
